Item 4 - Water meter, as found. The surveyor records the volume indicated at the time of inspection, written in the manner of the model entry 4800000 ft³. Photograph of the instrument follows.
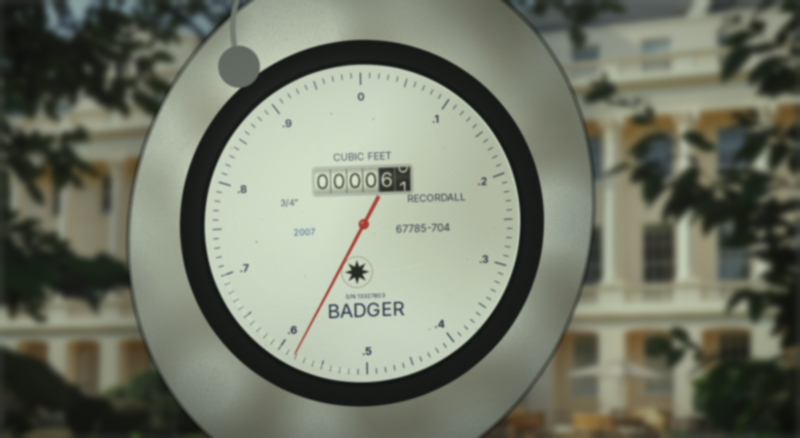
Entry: 60.58 ft³
